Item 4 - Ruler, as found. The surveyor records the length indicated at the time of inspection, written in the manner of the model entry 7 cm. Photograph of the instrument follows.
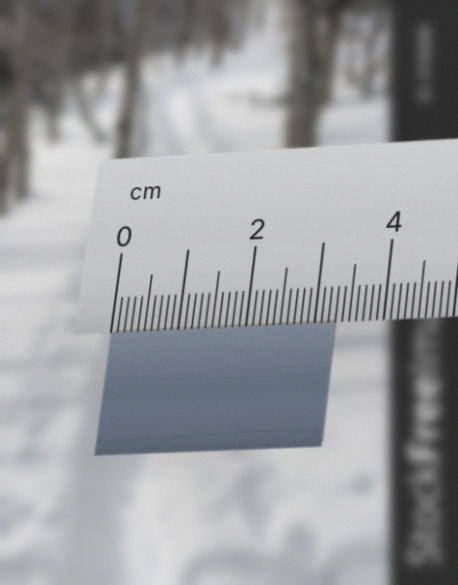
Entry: 3.3 cm
